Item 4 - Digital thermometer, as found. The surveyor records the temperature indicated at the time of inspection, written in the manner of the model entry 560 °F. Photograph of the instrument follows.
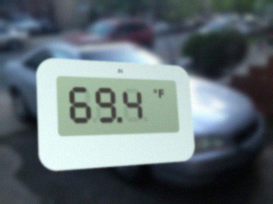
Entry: 69.4 °F
